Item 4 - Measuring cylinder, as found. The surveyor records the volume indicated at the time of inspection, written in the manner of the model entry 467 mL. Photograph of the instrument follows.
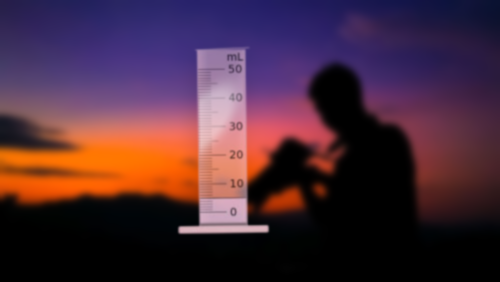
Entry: 5 mL
